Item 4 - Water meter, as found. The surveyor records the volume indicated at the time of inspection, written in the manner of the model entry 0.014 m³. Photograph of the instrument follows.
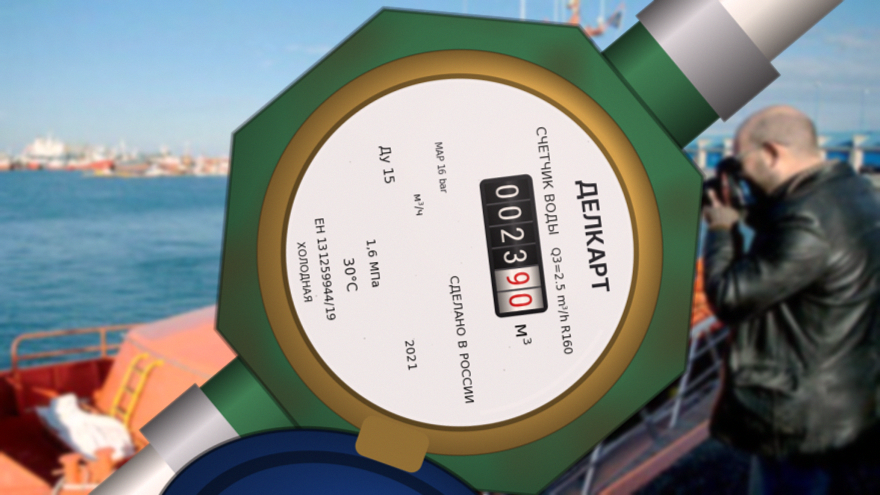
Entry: 23.90 m³
